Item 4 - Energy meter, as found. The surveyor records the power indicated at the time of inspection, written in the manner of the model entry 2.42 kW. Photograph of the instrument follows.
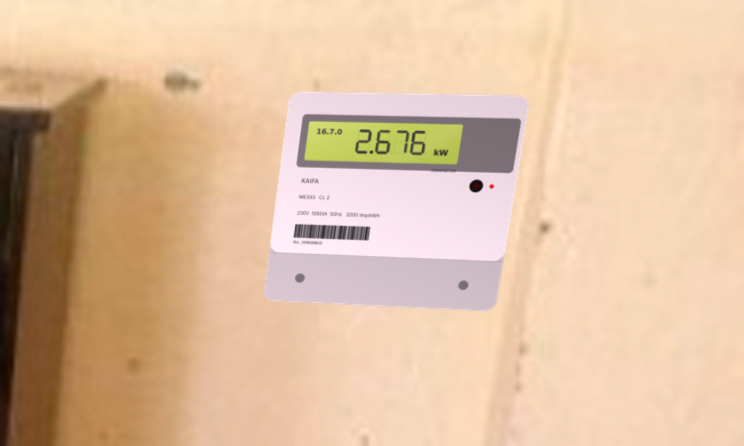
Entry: 2.676 kW
